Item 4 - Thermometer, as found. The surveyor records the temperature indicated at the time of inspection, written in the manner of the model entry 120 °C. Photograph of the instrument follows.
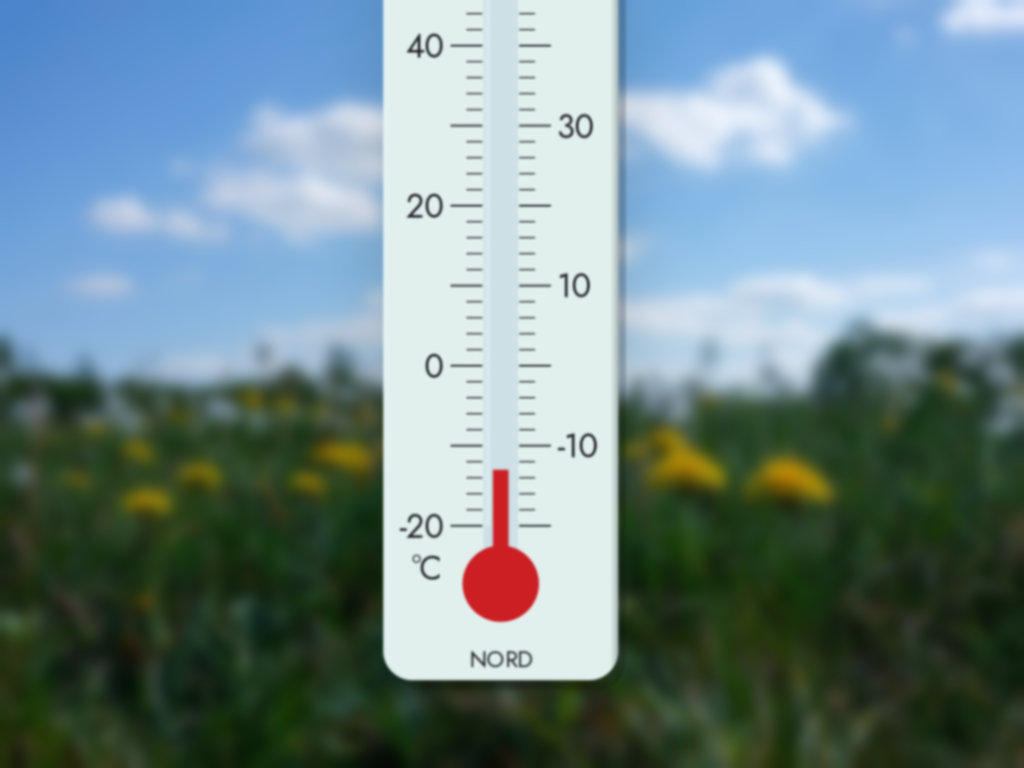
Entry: -13 °C
